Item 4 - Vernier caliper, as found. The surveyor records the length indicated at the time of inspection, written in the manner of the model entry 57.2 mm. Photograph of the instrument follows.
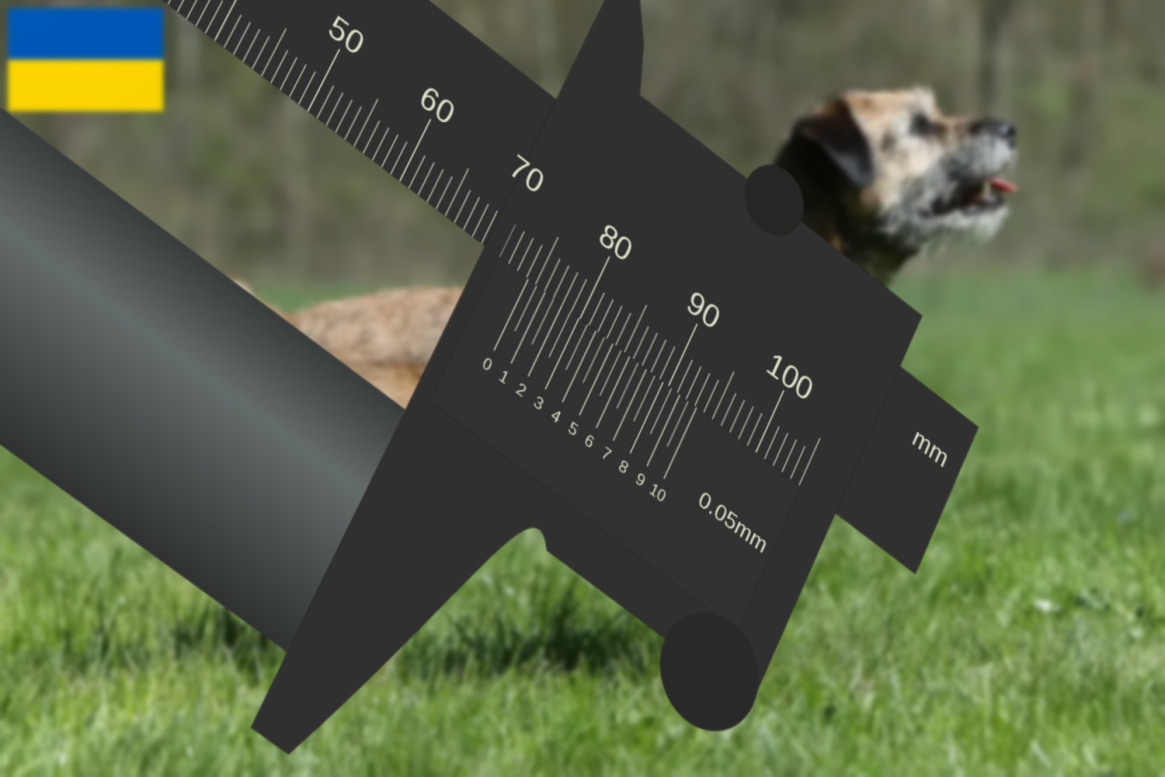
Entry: 74.2 mm
